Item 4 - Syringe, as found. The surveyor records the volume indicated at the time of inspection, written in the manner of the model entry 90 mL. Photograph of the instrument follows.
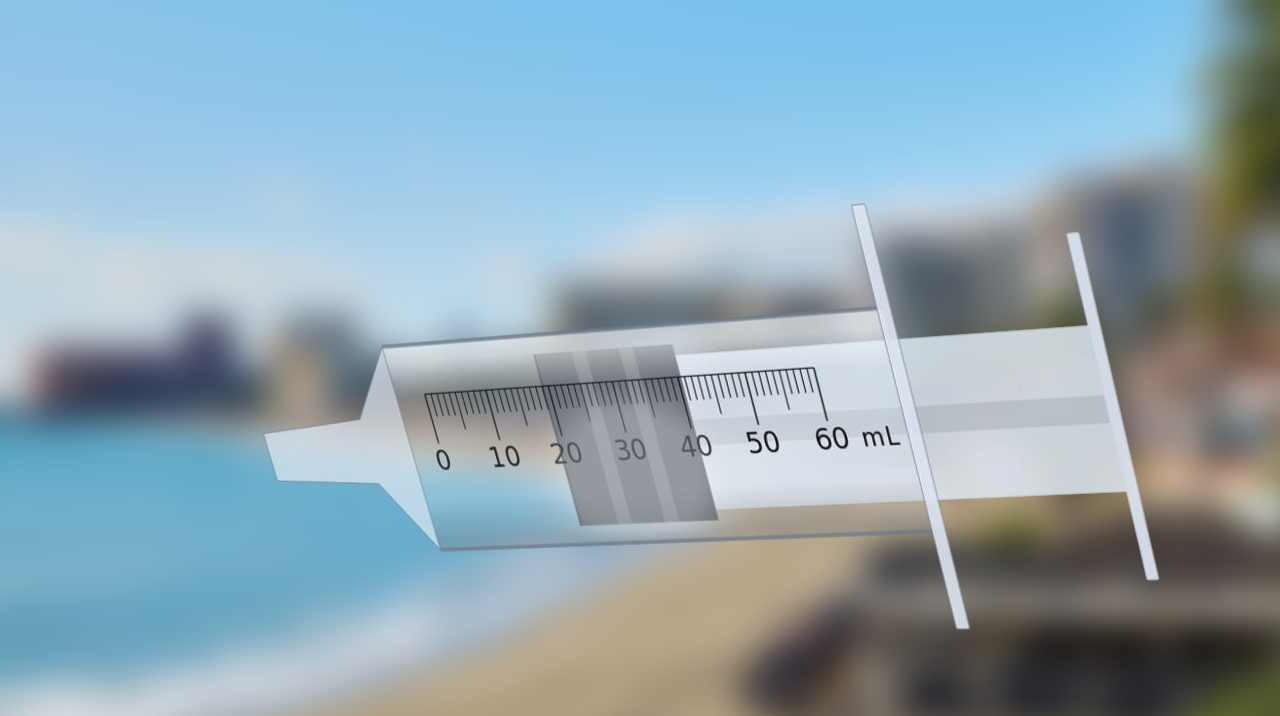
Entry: 19 mL
